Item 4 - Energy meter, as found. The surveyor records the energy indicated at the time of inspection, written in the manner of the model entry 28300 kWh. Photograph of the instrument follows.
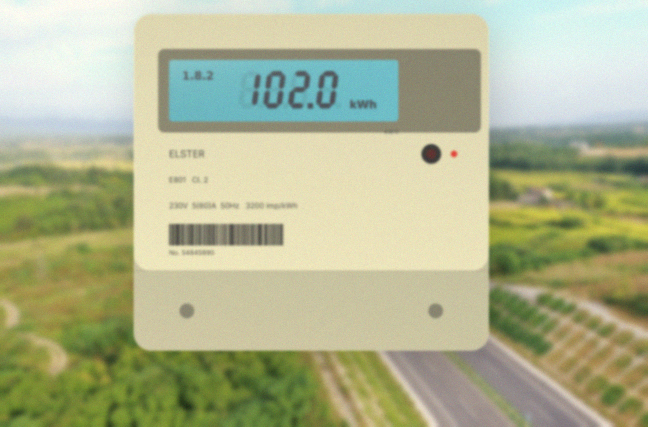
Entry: 102.0 kWh
